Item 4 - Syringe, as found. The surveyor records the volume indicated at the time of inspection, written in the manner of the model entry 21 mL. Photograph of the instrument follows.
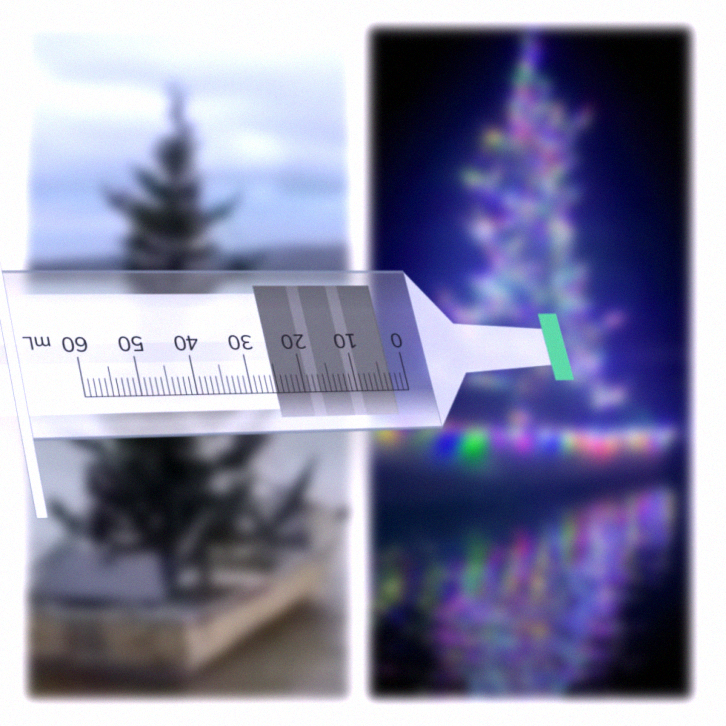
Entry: 3 mL
